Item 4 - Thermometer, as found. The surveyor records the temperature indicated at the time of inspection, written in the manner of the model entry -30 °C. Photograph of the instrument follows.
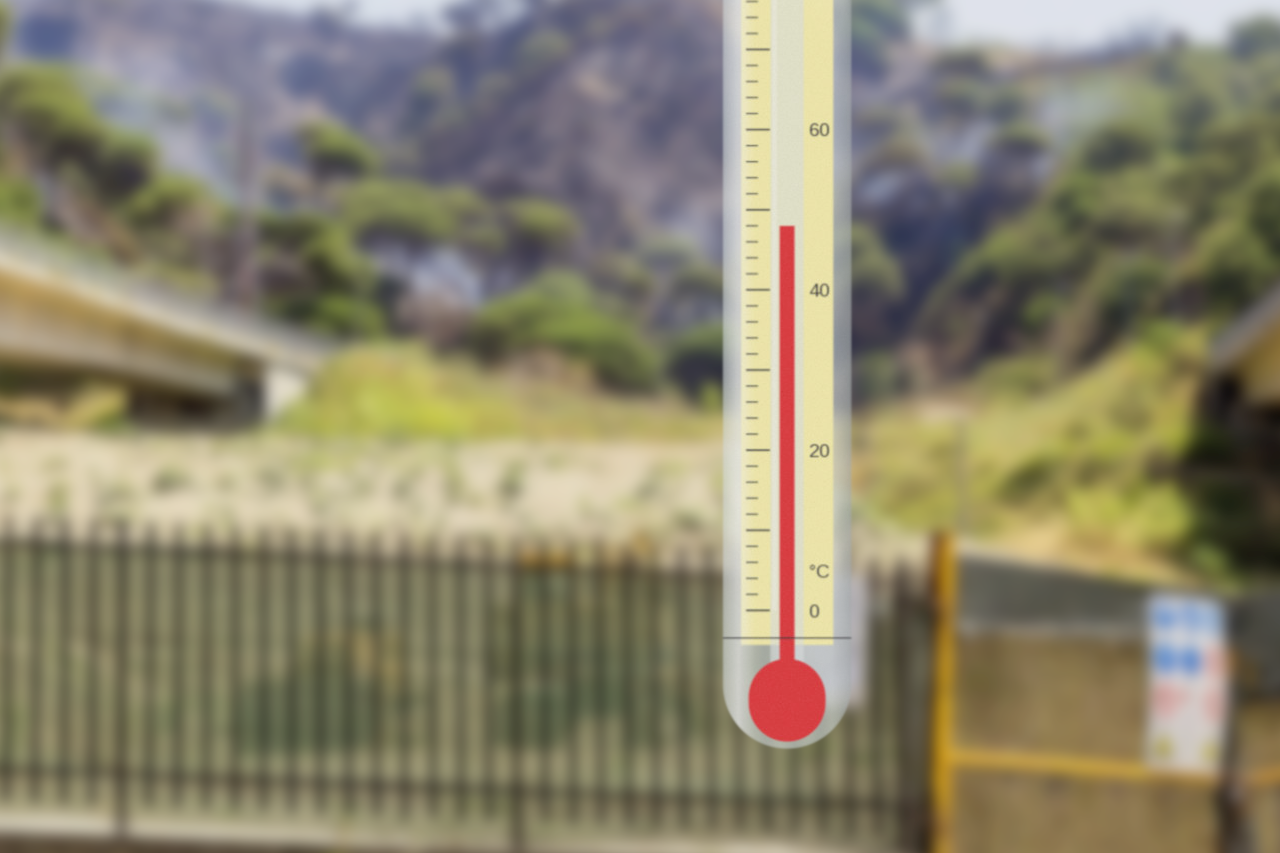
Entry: 48 °C
